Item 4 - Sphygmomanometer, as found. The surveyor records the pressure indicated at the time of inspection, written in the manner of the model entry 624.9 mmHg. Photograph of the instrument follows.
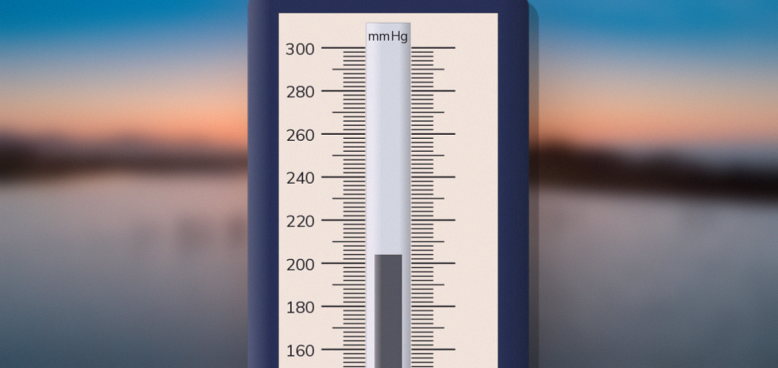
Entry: 204 mmHg
